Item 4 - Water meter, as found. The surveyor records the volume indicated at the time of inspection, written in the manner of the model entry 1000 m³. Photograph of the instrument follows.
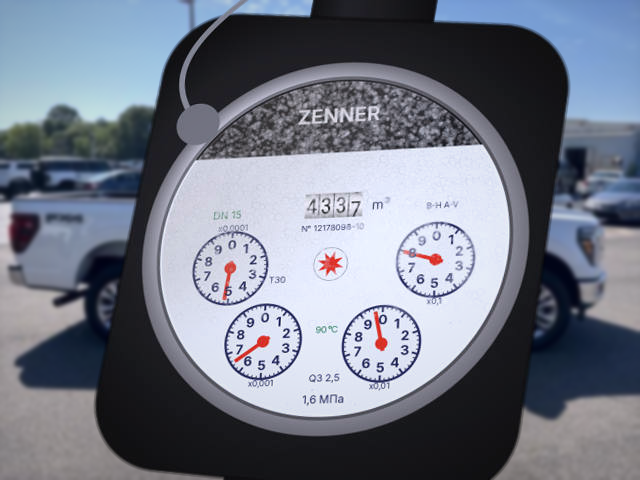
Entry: 4336.7965 m³
